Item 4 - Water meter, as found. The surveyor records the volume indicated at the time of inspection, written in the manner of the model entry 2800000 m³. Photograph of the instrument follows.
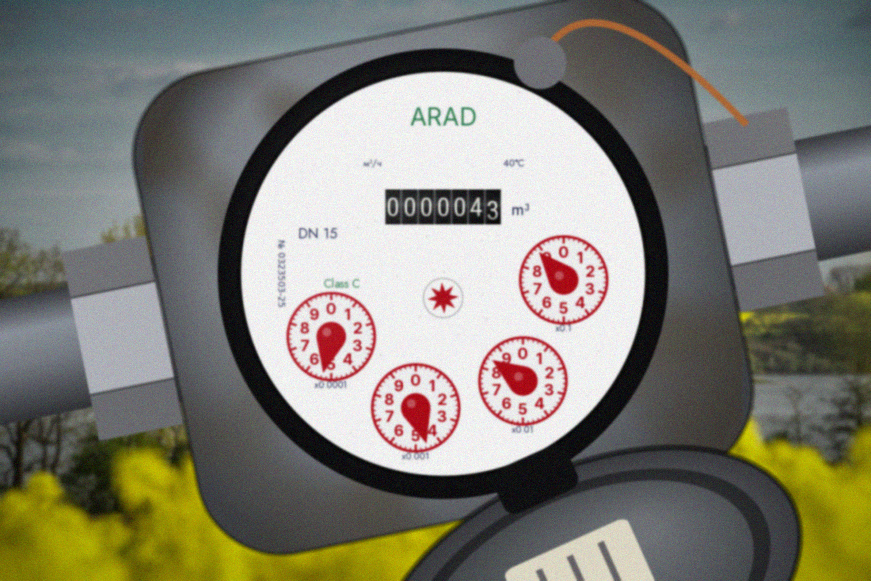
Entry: 42.8845 m³
